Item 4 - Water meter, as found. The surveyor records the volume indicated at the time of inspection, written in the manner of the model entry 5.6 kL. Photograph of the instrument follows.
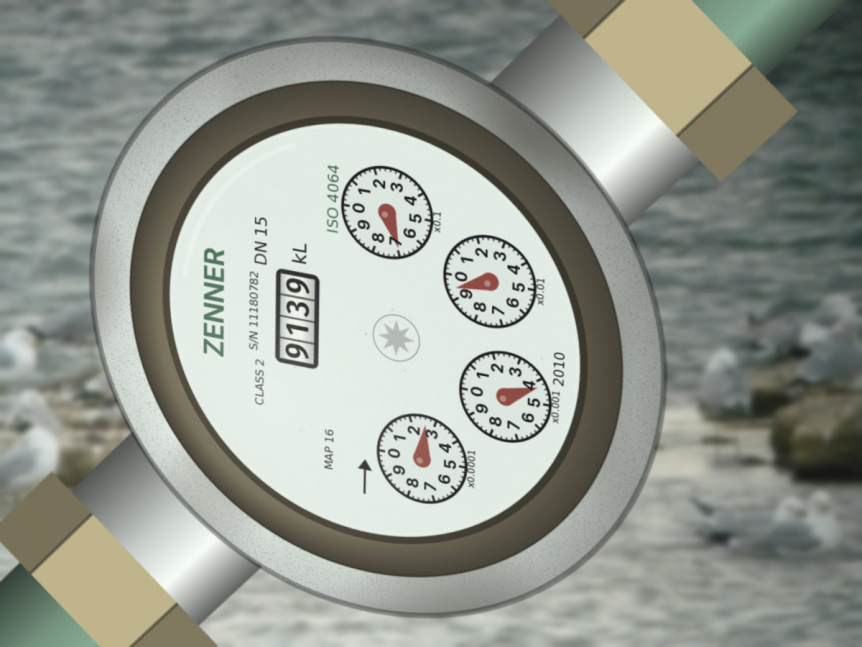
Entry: 9139.6942 kL
